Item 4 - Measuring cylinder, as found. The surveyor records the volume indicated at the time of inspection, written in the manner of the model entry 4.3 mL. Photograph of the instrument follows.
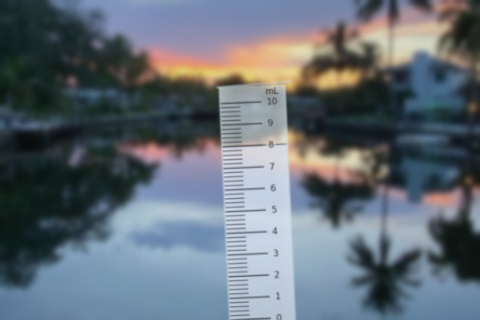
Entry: 8 mL
